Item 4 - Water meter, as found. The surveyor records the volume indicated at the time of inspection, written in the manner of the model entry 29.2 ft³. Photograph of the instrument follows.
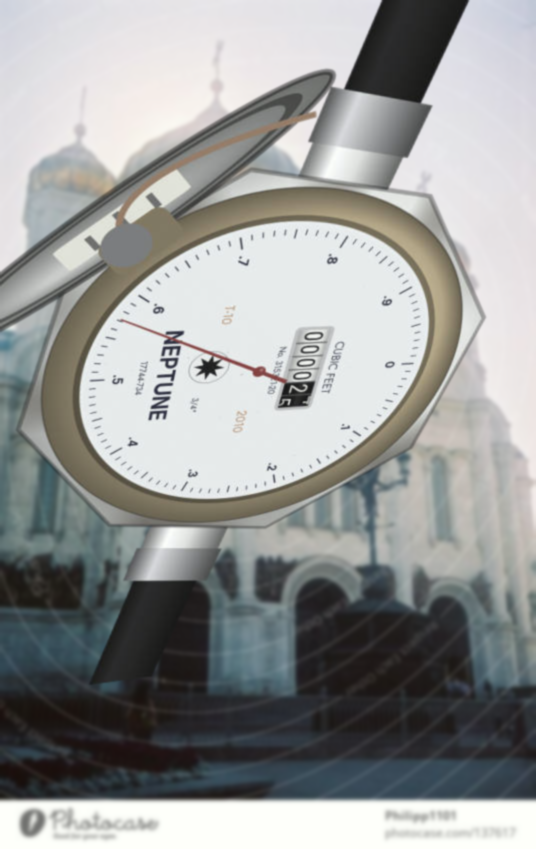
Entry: 24.57 ft³
